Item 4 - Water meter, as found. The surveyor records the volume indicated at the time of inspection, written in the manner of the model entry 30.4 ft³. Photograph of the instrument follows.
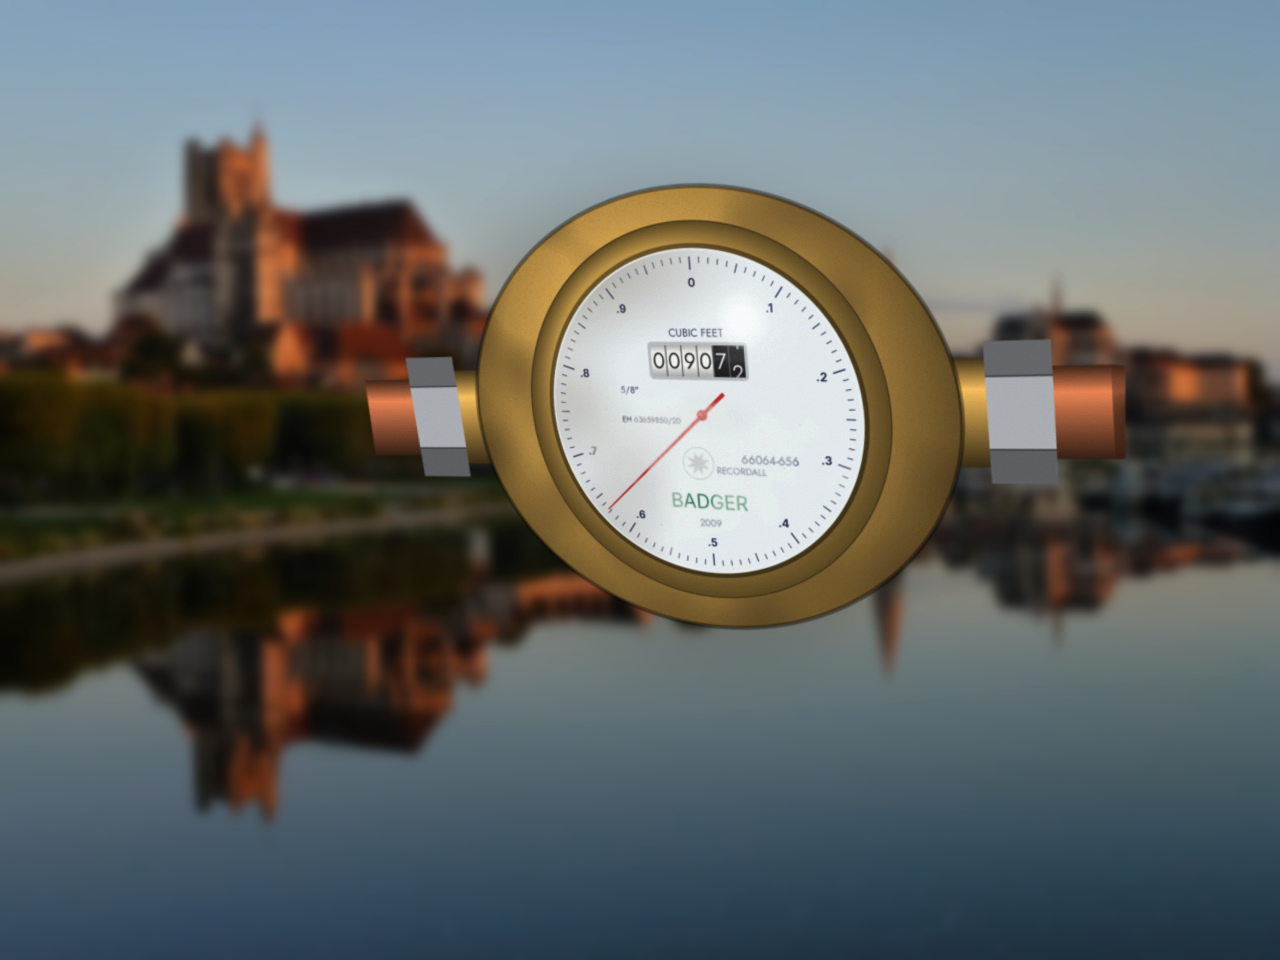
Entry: 9071.63 ft³
